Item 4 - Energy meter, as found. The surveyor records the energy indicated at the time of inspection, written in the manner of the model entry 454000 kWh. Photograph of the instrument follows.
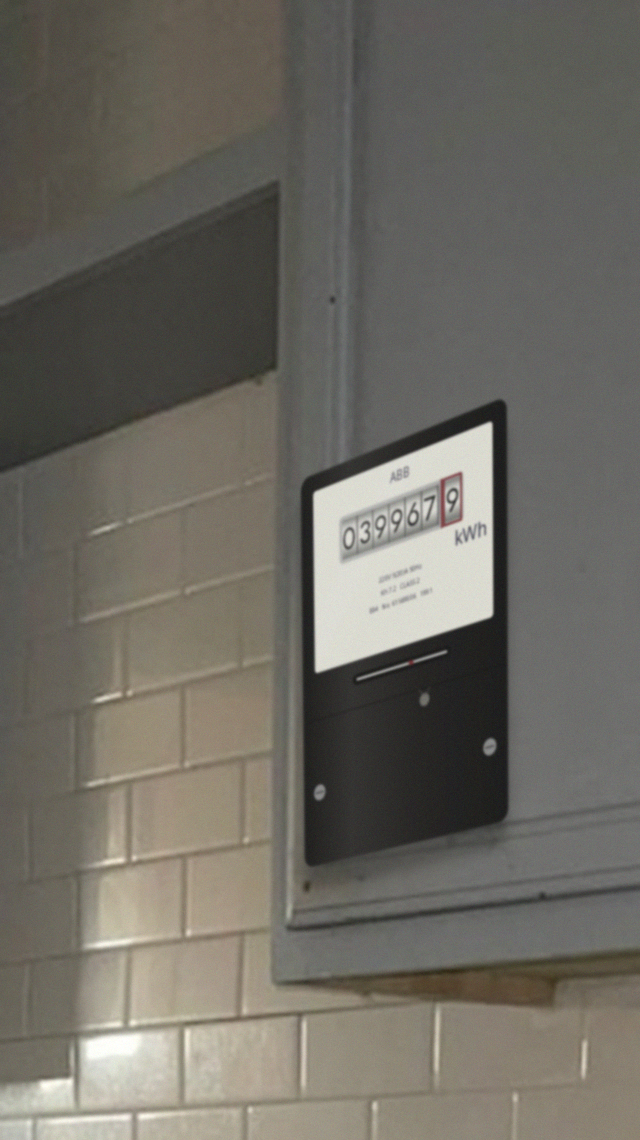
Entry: 39967.9 kWh
